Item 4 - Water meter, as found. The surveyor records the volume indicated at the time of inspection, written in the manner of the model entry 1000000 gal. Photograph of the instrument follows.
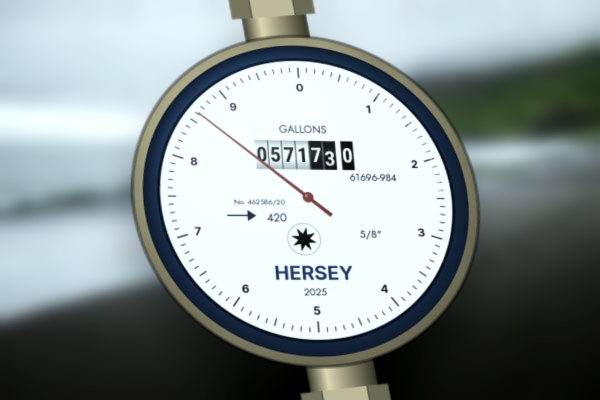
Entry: 571728.6 gal
